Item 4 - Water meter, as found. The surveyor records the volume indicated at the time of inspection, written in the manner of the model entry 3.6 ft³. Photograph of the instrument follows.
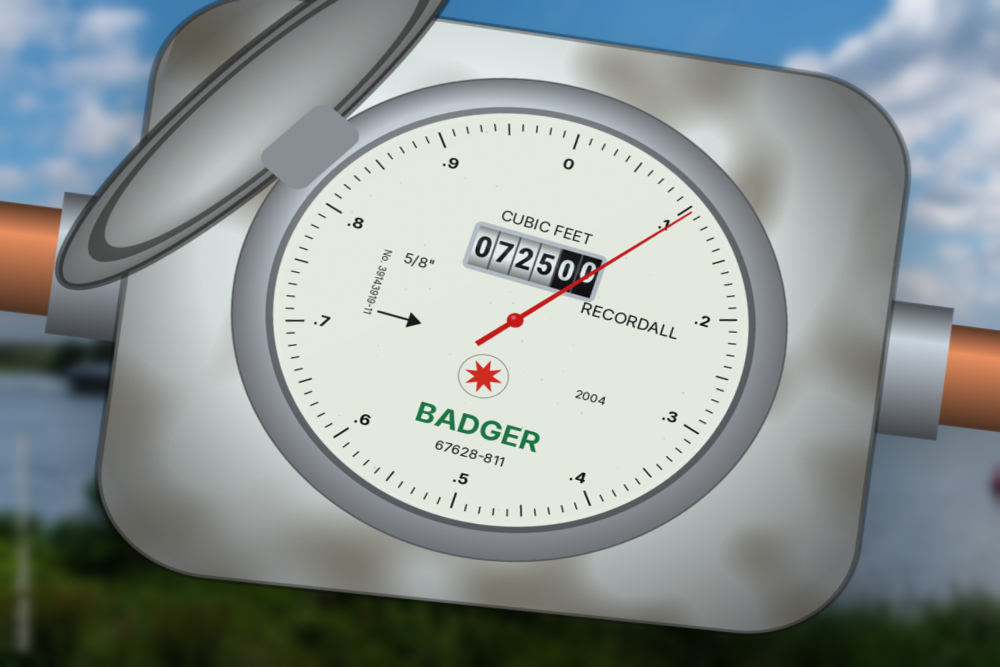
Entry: 72500.10 ft³
